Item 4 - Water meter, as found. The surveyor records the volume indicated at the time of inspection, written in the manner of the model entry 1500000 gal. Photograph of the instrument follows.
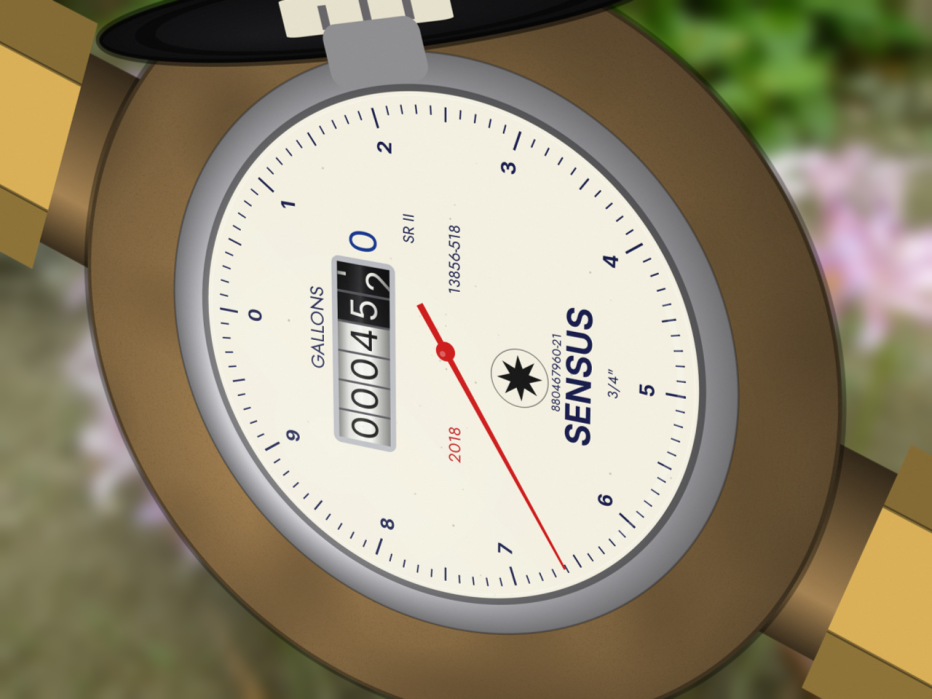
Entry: 4516.6 gal
